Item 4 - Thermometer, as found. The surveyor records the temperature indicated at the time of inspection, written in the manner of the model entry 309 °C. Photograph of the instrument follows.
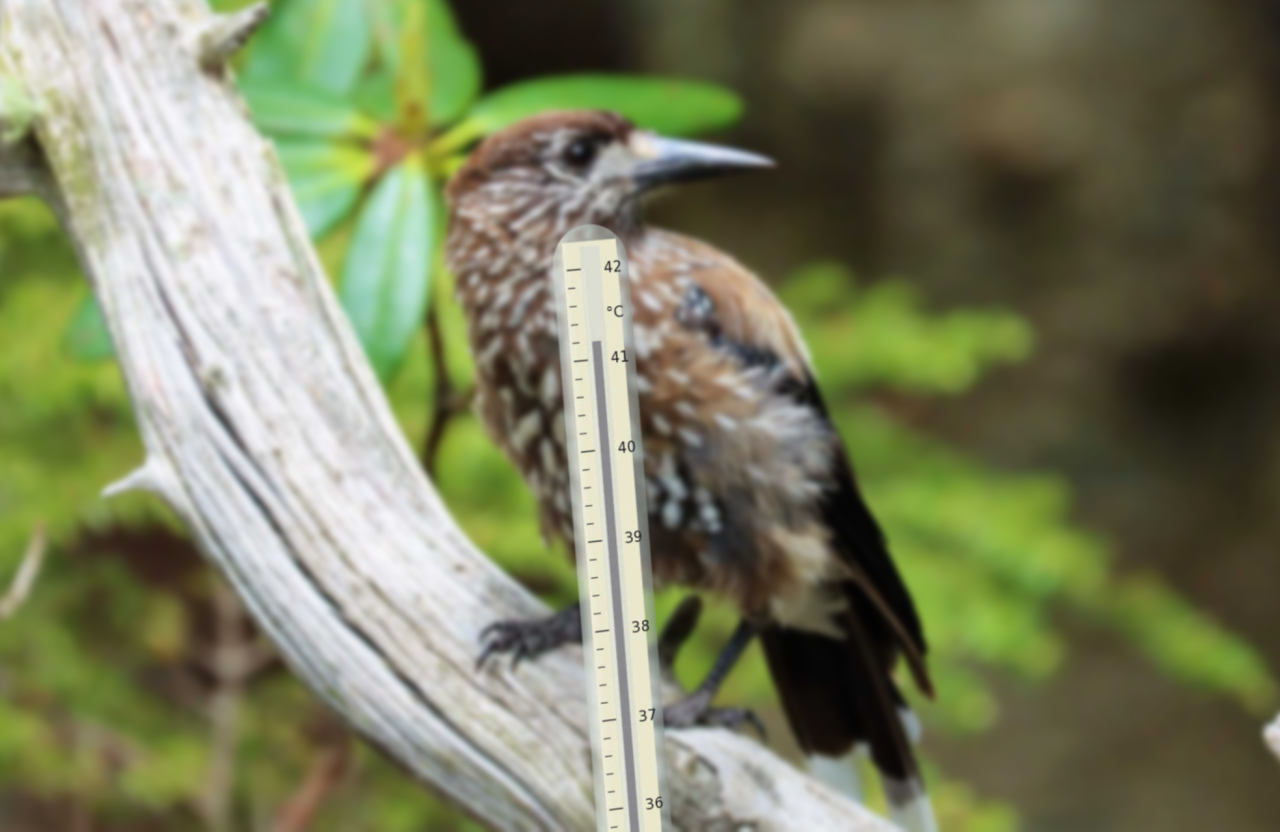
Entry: 41.2 °C
